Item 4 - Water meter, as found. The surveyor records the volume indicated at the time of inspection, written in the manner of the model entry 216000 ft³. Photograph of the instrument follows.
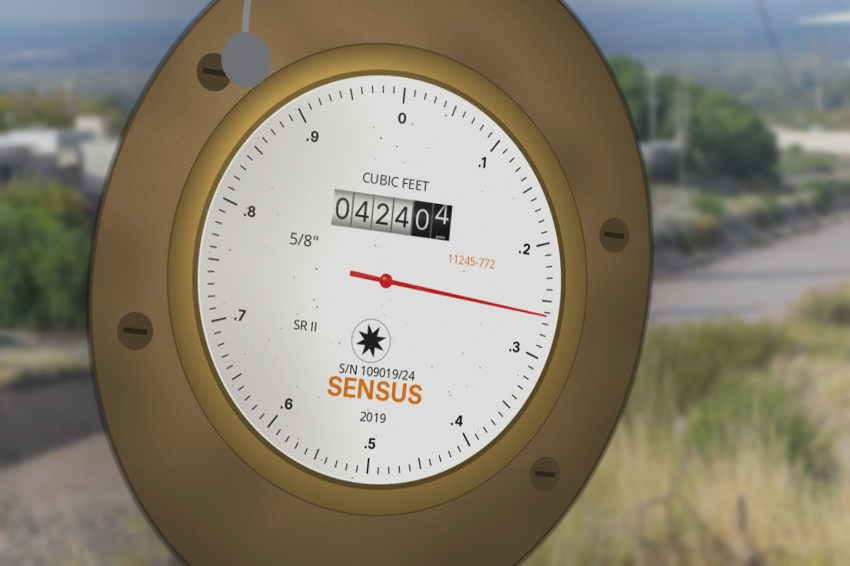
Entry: 42404.26 ft³
